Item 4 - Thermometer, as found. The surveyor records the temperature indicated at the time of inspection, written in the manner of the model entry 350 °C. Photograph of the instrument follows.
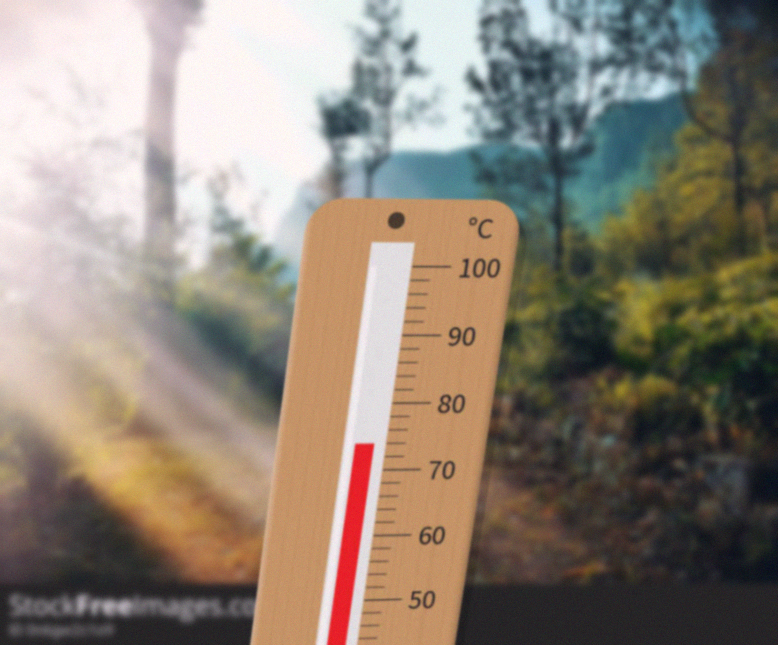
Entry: 74 °C
